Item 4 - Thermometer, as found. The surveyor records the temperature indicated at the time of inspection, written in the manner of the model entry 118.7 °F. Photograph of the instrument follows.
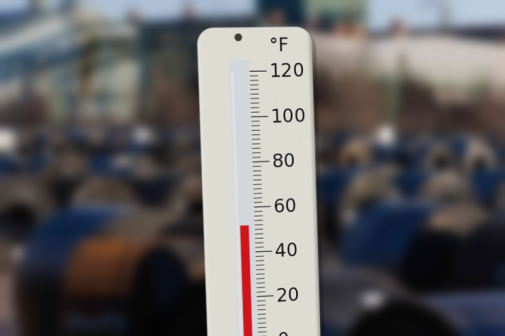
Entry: 52 °F
